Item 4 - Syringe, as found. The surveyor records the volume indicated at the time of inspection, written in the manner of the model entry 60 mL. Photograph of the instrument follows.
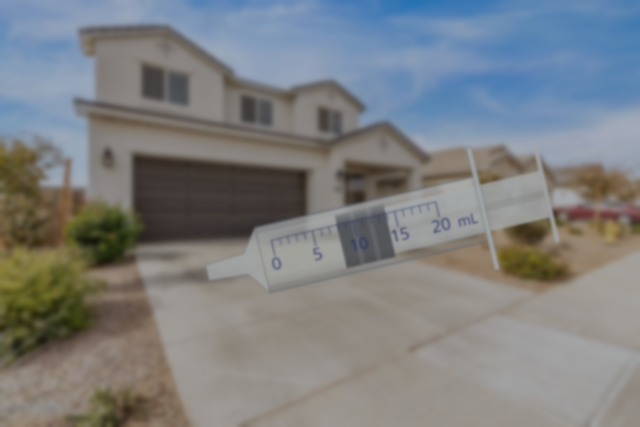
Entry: 8 mL
